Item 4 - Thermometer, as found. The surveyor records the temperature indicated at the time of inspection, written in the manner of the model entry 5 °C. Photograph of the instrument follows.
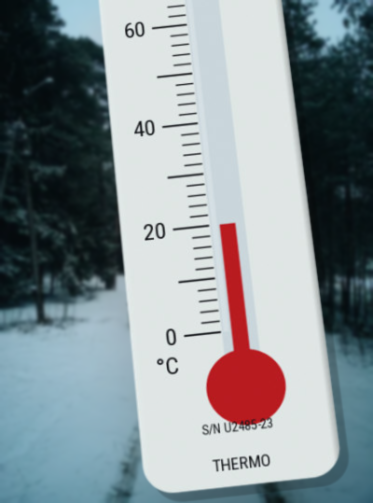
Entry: 20 °C
